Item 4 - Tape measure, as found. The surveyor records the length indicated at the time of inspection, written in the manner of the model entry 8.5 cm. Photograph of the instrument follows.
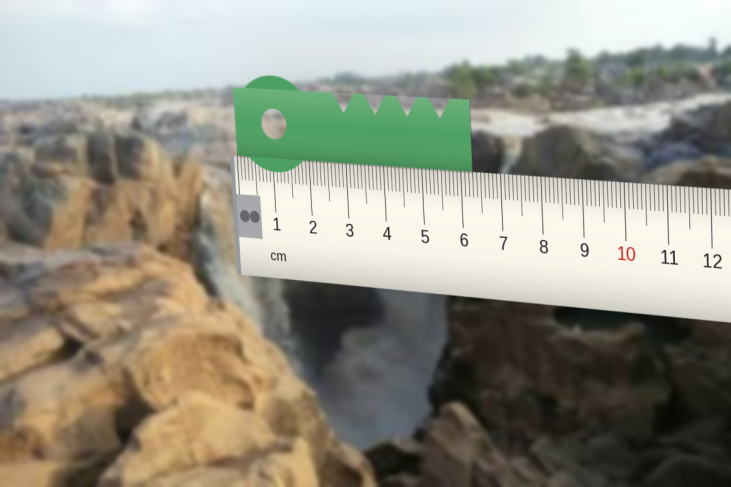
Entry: 6.3 cm
